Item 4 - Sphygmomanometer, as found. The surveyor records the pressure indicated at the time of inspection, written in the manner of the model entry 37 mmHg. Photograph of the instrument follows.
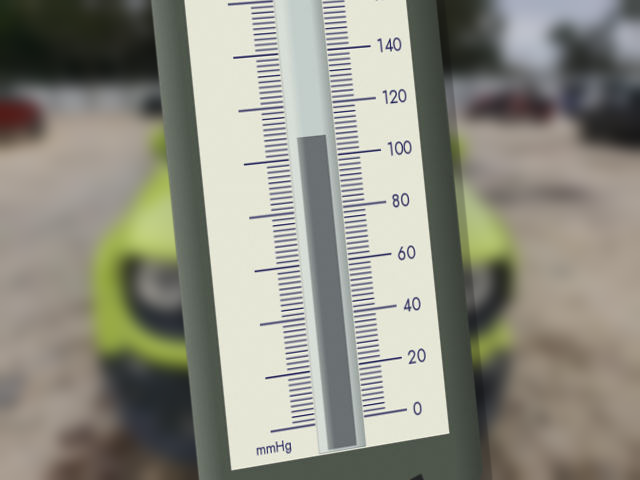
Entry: 108 mmHg
